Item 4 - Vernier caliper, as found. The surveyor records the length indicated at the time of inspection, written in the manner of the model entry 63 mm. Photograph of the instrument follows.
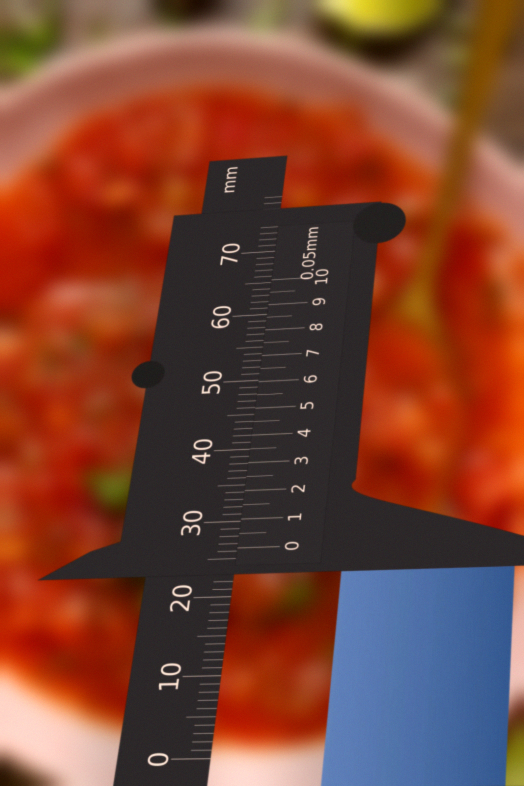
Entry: 26.4 mm
